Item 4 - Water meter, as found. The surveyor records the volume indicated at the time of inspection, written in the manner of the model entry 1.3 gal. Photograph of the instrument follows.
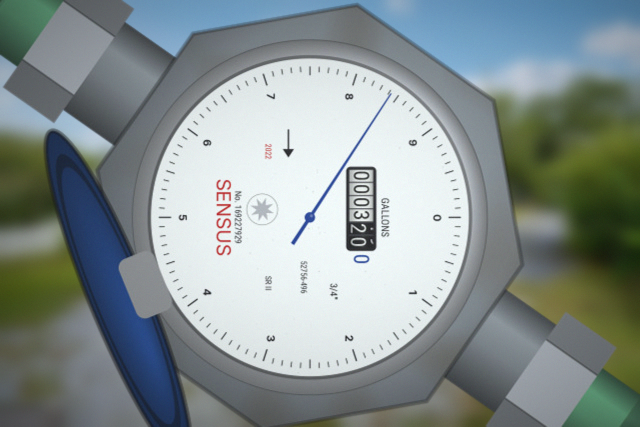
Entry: 3198.4 gal
